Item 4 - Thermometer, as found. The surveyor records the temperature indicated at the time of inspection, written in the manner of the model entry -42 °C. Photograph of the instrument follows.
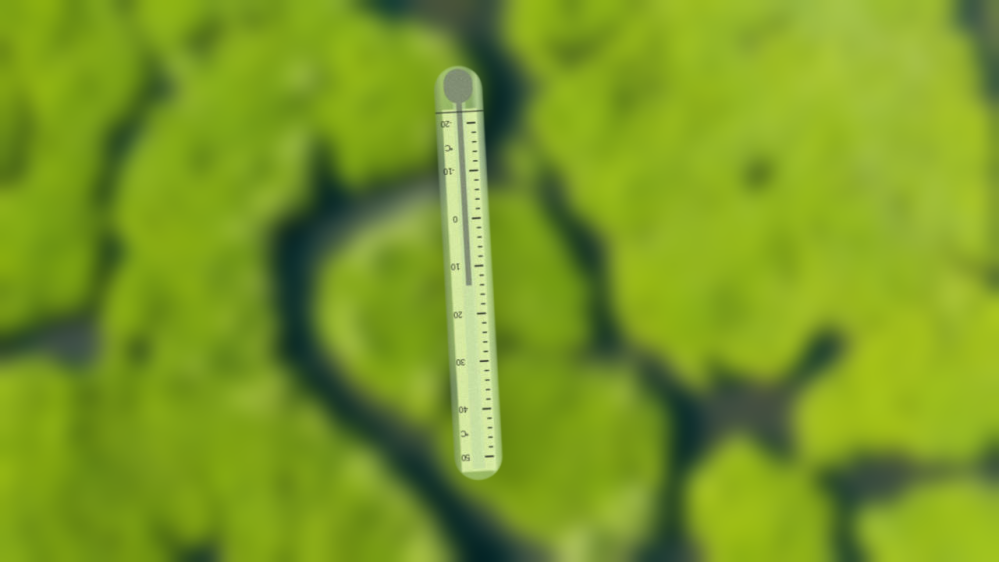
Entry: 14 °C
